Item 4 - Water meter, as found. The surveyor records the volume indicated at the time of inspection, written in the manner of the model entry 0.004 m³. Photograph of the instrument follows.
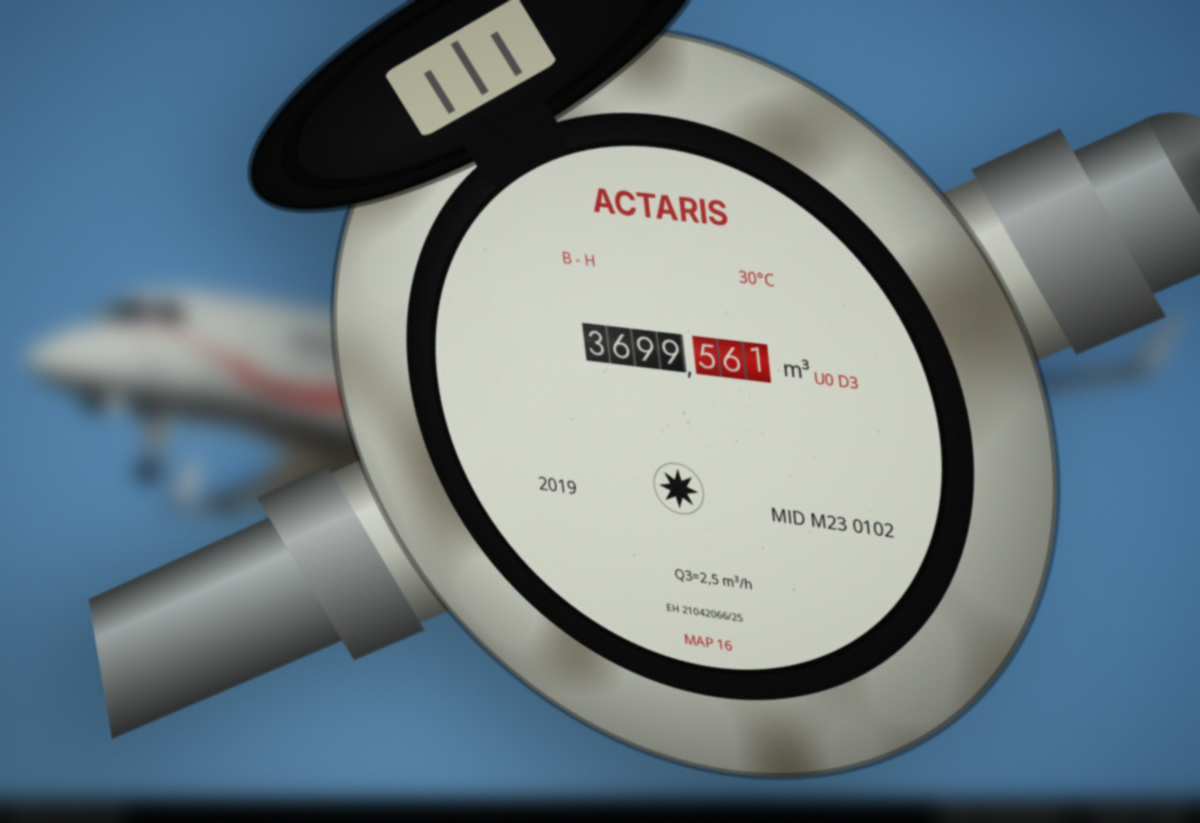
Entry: 3699.561 m³
